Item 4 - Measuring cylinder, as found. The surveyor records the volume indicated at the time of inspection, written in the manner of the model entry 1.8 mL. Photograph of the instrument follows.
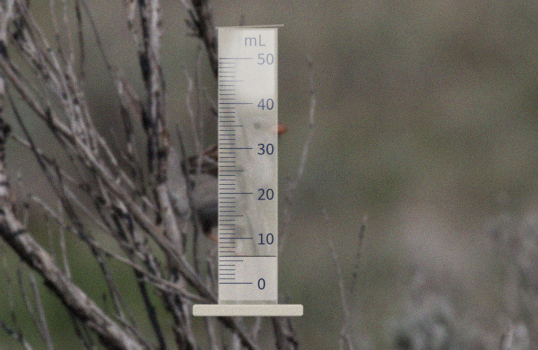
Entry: 6 mL
